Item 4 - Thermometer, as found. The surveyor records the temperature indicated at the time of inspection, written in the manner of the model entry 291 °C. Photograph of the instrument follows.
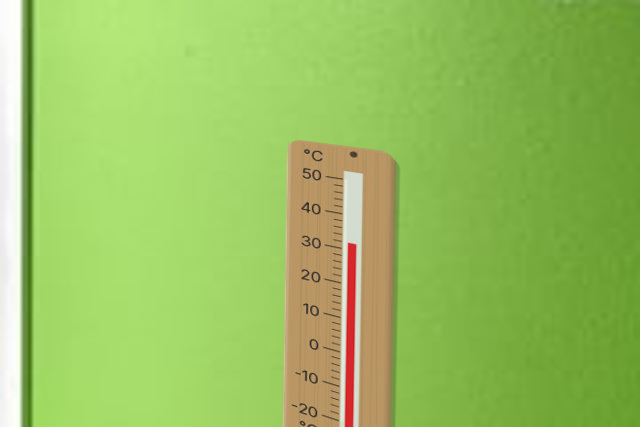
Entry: 32 °C
